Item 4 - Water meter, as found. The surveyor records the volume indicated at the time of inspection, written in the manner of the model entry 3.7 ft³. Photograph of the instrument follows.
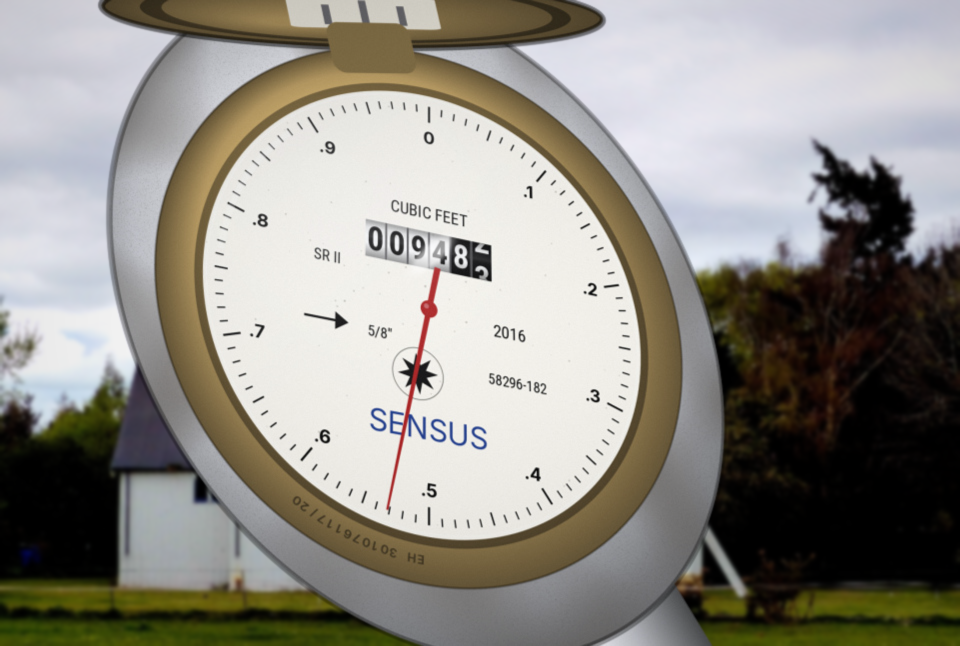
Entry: 9482.53 ft³
